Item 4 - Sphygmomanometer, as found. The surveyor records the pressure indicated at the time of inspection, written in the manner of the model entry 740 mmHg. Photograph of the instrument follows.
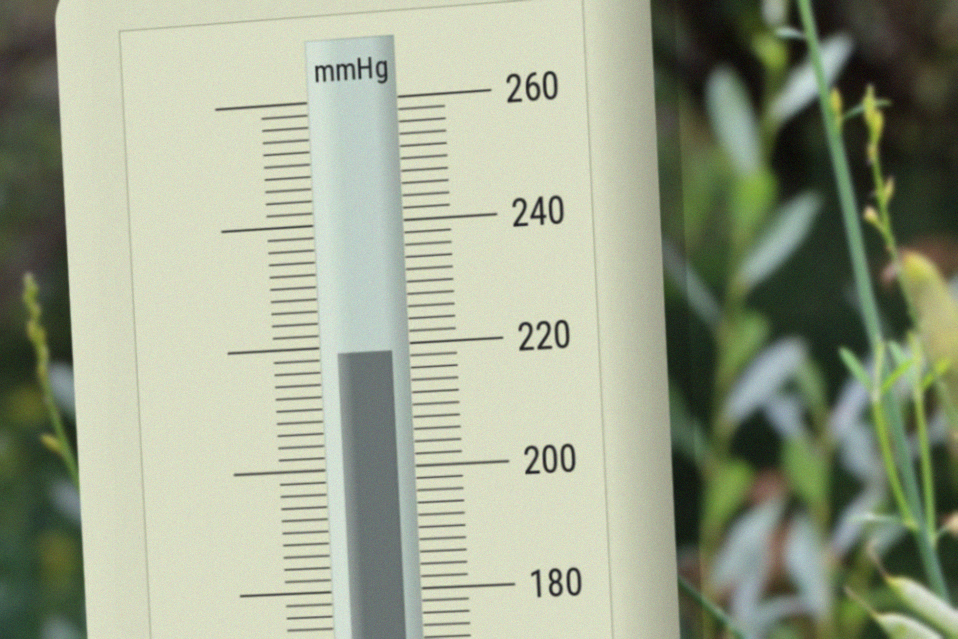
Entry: 219 mmHg
